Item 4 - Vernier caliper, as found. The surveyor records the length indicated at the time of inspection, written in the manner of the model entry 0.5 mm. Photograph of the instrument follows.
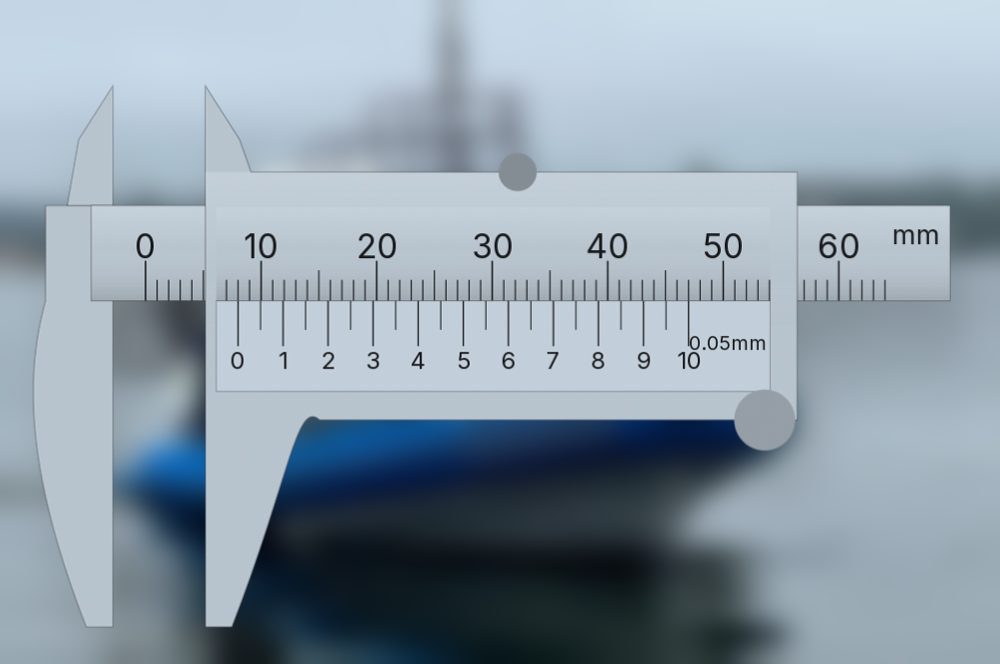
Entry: 8.0 mm
